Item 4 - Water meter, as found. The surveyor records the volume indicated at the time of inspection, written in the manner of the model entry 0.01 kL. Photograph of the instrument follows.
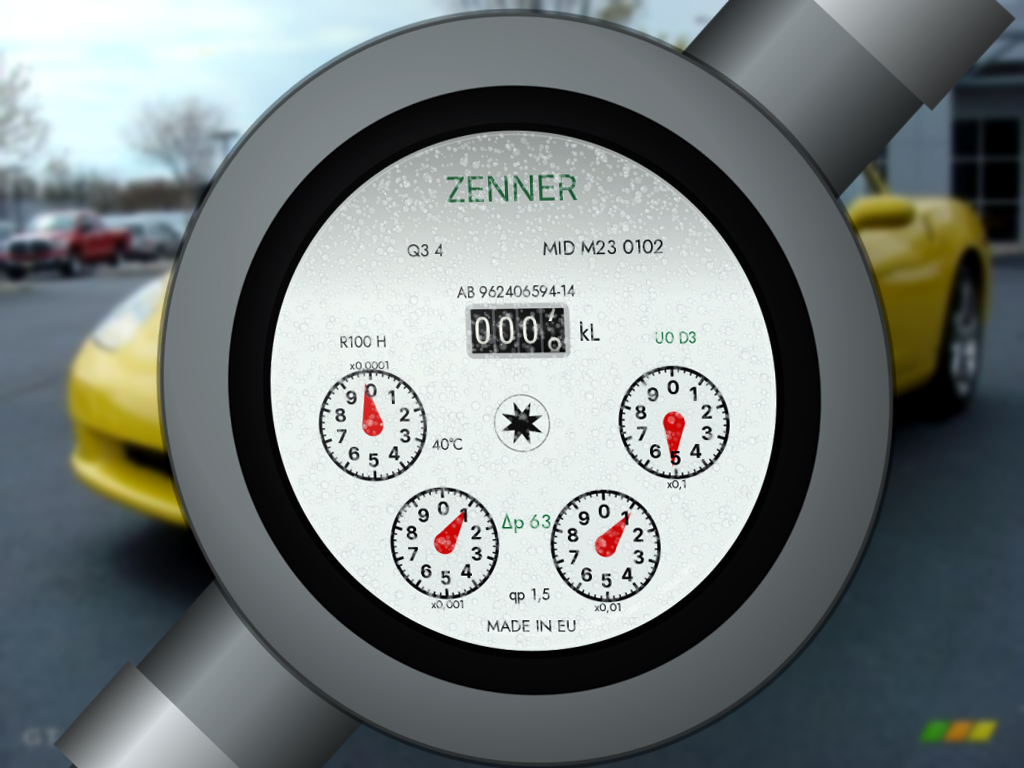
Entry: 7.5109 kL
